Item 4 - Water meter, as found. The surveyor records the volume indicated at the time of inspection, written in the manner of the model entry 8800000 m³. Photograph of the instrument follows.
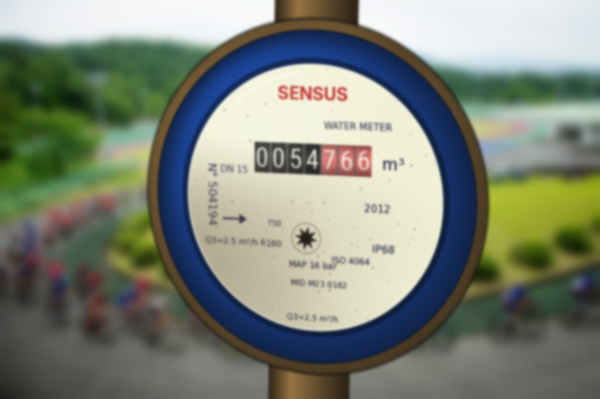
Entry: 54.766 m³
